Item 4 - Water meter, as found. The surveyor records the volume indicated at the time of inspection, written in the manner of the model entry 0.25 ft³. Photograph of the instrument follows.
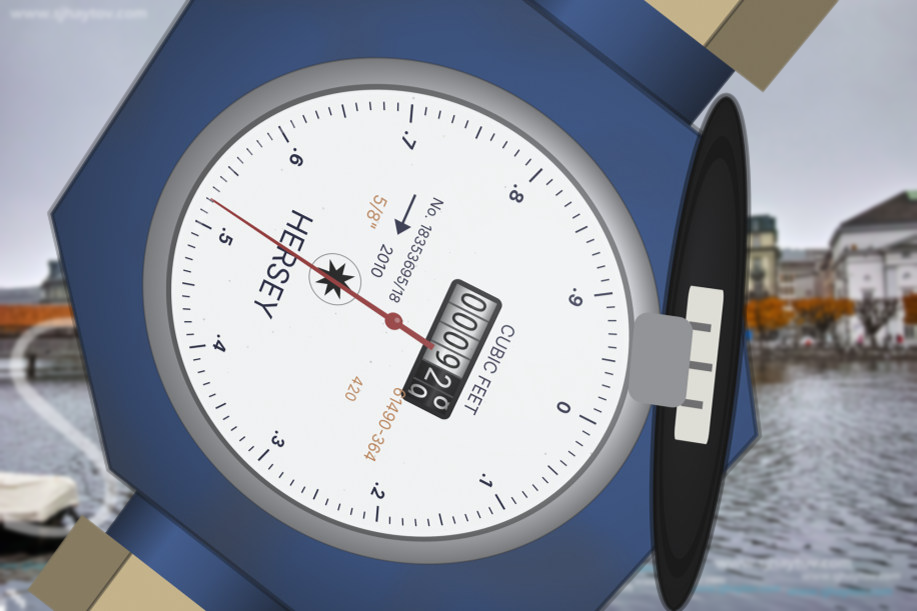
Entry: 928.52 ft³
